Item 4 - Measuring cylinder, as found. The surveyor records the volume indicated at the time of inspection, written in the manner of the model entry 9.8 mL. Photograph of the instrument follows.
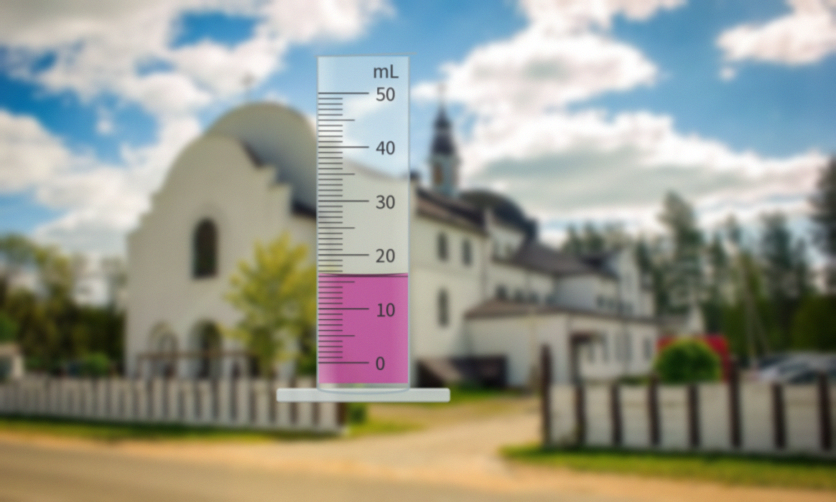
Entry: 16 mL
